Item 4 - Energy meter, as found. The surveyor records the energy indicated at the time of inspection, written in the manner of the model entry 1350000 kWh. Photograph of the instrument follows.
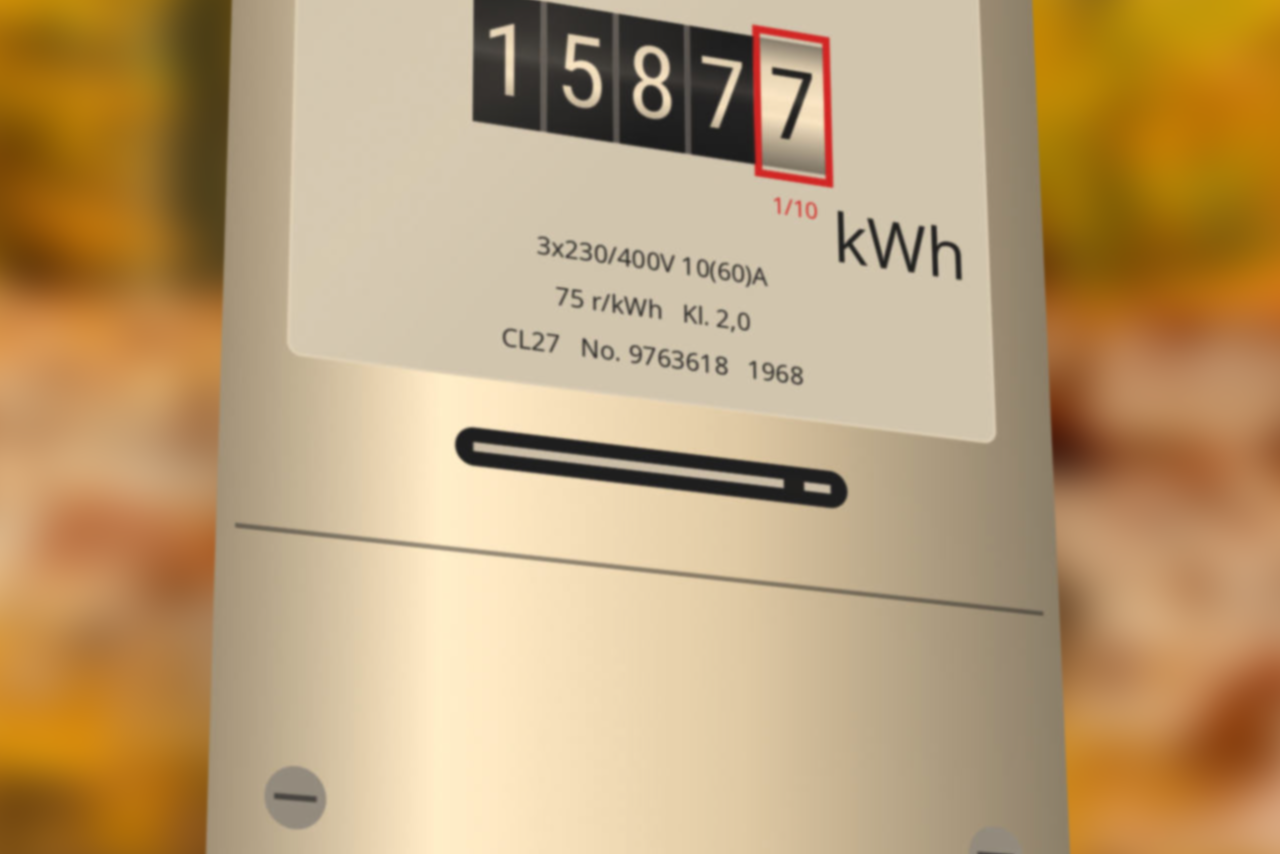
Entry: 1587.7 kWh
